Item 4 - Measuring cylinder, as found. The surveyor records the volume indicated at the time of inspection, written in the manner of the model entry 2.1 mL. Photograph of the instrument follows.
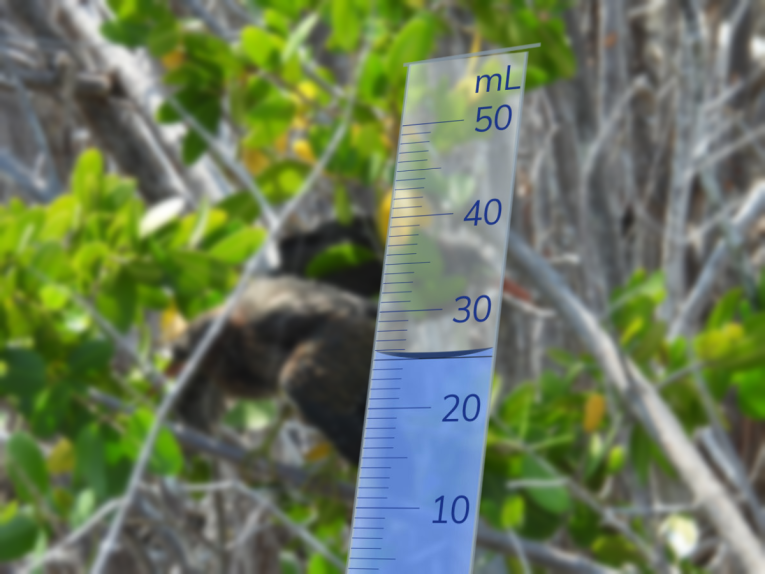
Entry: 25 mL
